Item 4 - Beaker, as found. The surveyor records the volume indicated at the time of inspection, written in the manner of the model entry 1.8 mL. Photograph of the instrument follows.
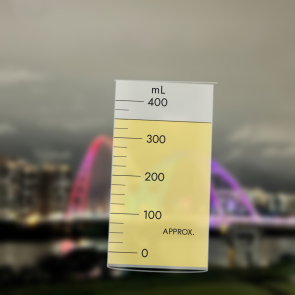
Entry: 350 mL
